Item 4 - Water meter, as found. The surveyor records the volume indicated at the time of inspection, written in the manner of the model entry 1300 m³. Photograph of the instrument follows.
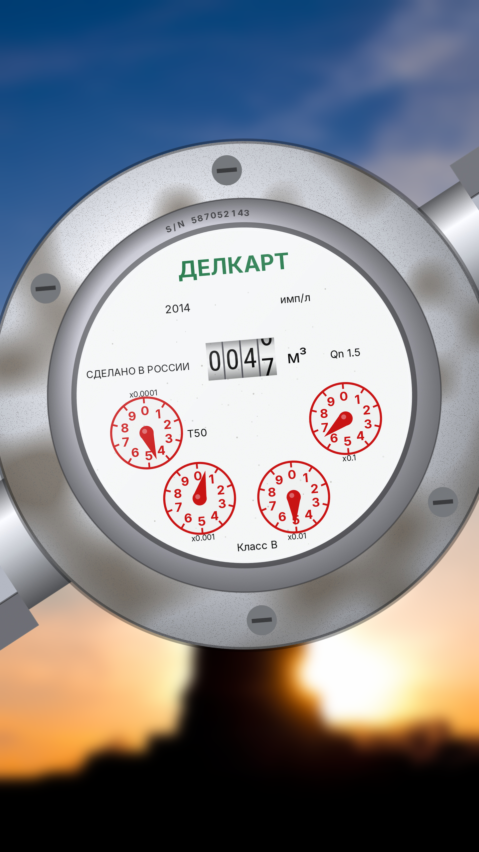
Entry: 46.6504 m³
